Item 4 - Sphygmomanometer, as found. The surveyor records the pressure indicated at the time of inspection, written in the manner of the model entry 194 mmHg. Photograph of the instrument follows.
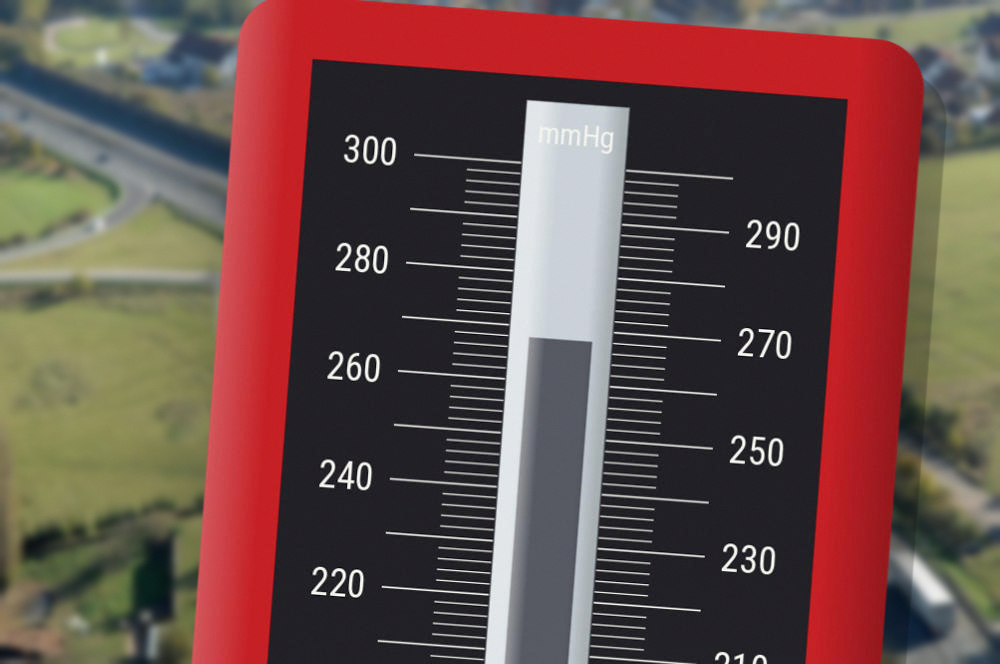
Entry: 268 mmHg
